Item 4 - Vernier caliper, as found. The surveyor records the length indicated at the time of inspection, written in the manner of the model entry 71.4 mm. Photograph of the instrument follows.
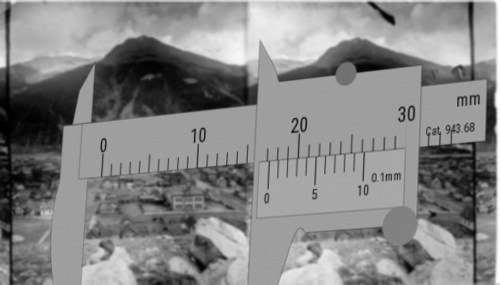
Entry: 17.2 mm
